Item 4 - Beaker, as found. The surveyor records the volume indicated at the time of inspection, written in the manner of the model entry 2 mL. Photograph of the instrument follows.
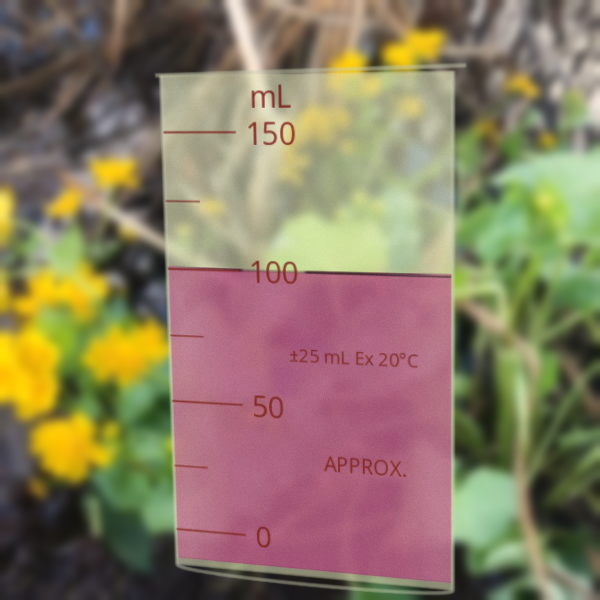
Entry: 100 mL
